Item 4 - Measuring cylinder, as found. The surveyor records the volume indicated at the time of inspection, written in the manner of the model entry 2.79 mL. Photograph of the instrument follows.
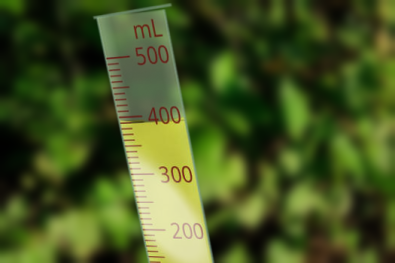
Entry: 390 mL
